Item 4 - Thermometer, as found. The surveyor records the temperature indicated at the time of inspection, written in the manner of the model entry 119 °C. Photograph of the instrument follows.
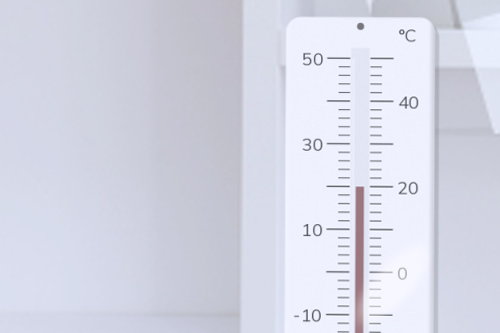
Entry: 20 °C
